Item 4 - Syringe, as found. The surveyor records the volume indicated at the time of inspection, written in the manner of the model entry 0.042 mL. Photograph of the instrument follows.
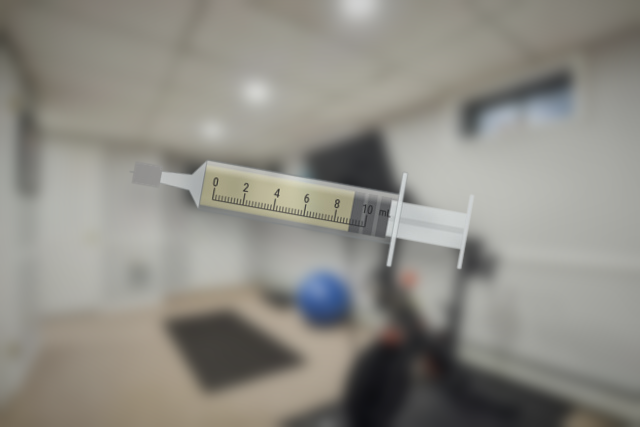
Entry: 9 mL
